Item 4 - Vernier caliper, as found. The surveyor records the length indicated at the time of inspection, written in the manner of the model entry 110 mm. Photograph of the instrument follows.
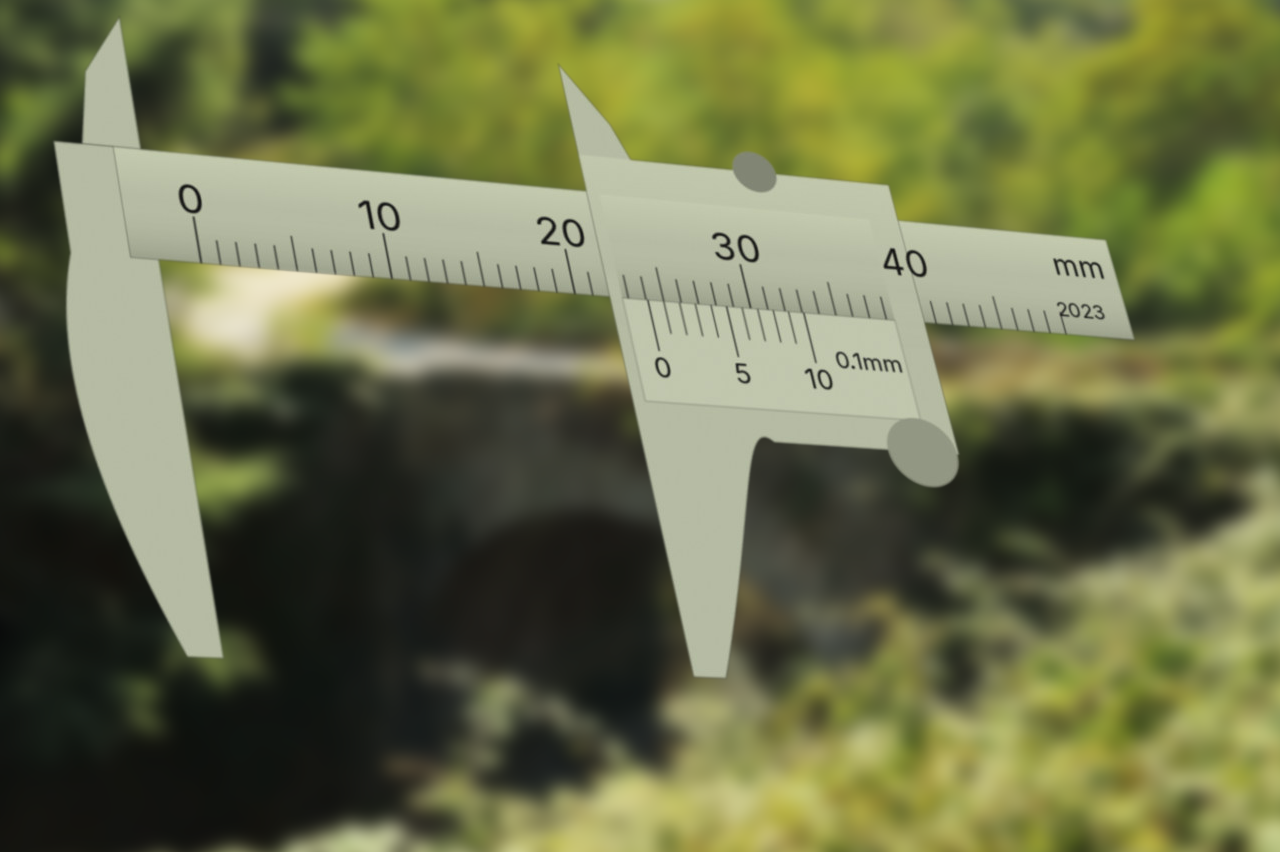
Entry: 24.1 mm
